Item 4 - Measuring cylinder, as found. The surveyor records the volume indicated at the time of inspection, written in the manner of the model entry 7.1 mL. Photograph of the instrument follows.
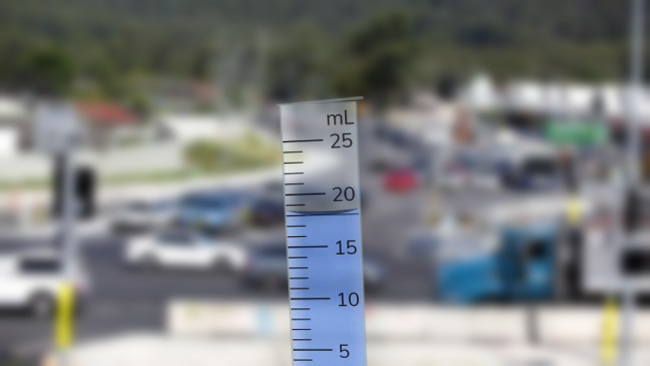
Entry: 18 mL
